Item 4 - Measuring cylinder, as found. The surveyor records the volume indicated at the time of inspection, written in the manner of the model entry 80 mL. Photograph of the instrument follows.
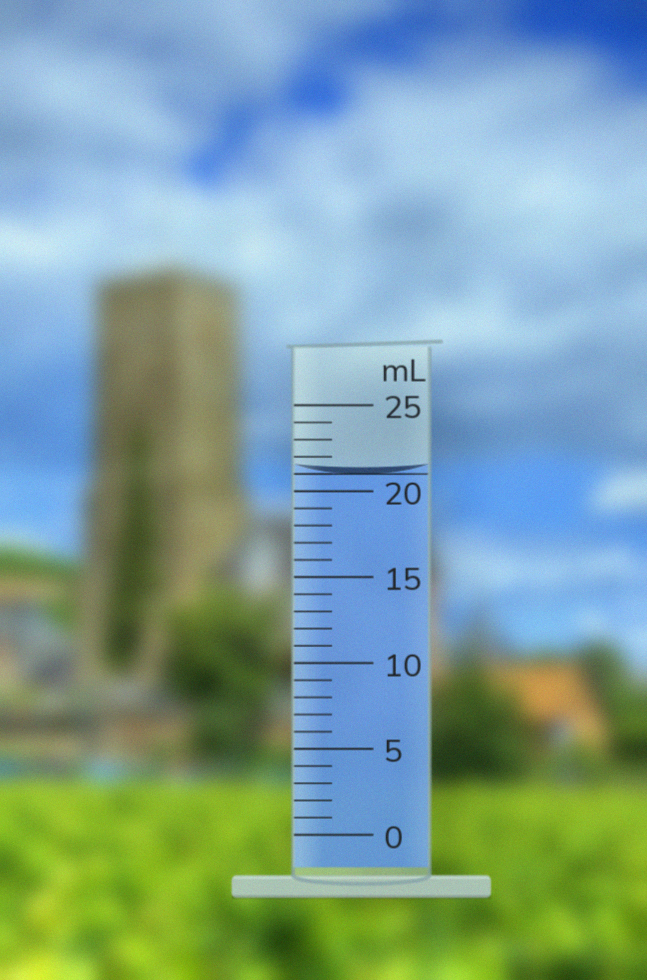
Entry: 21 mL
